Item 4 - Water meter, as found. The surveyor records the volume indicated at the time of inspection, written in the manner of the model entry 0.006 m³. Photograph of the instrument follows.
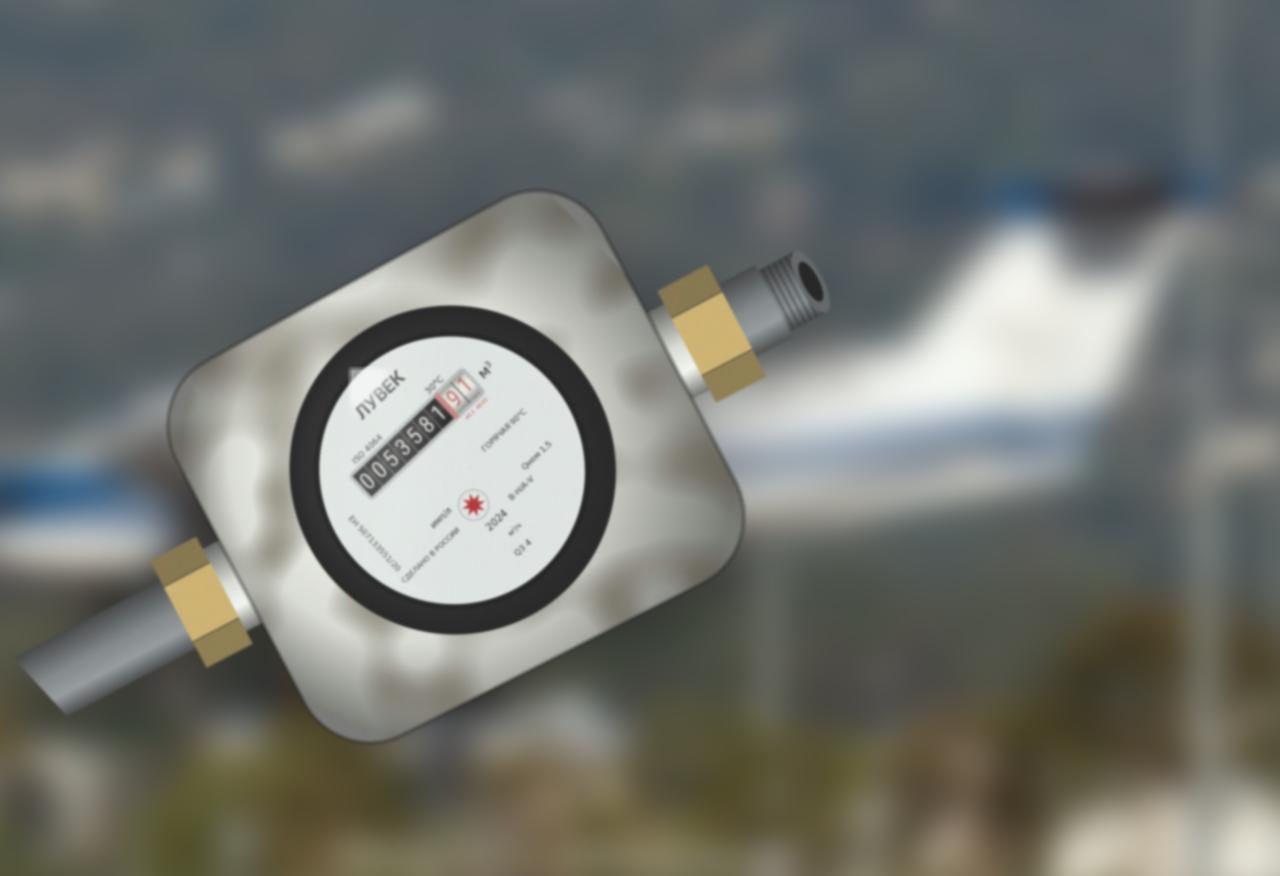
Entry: 53581.91 m³
